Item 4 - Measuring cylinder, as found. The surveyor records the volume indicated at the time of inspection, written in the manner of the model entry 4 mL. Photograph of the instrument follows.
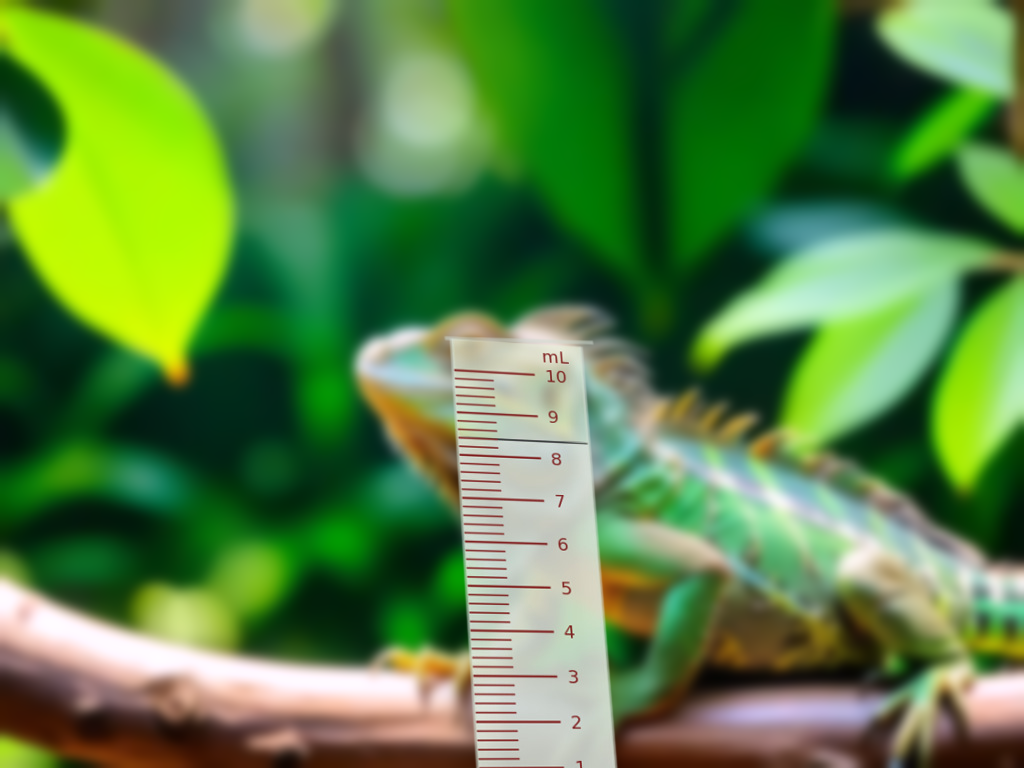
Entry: 8.4 mL
